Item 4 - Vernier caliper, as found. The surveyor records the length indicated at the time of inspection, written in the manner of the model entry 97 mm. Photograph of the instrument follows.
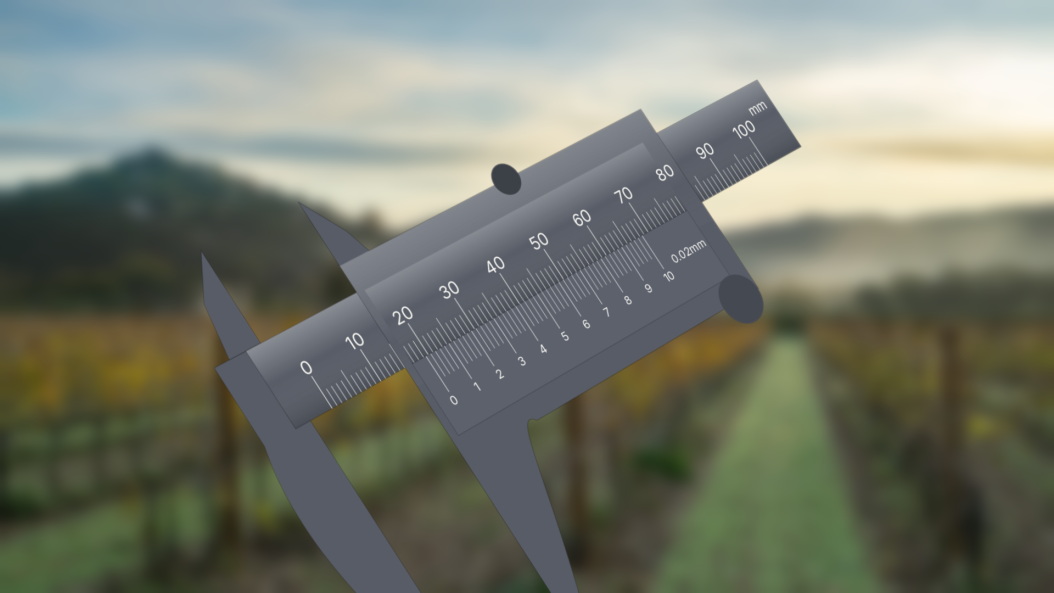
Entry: 19.5 mm
